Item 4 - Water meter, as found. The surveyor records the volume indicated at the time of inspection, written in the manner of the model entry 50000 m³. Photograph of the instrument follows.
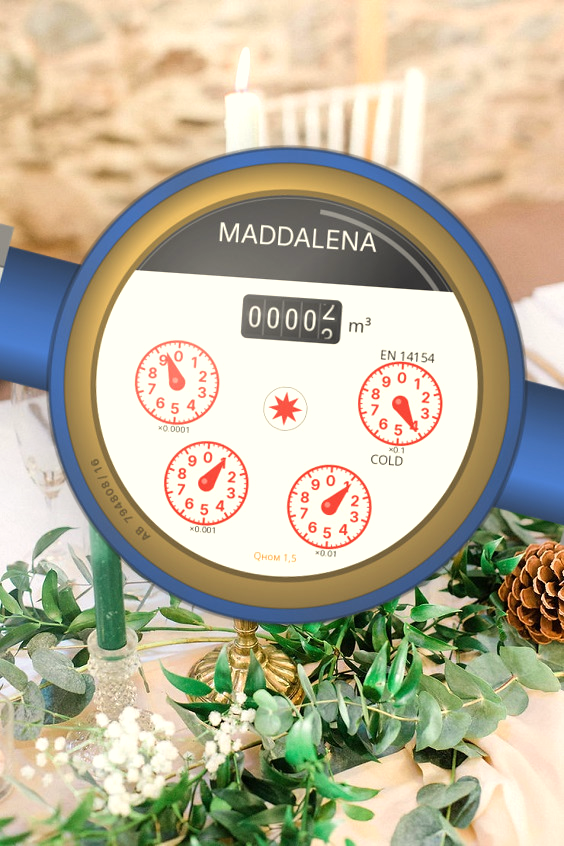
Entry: 2.4109 m³
